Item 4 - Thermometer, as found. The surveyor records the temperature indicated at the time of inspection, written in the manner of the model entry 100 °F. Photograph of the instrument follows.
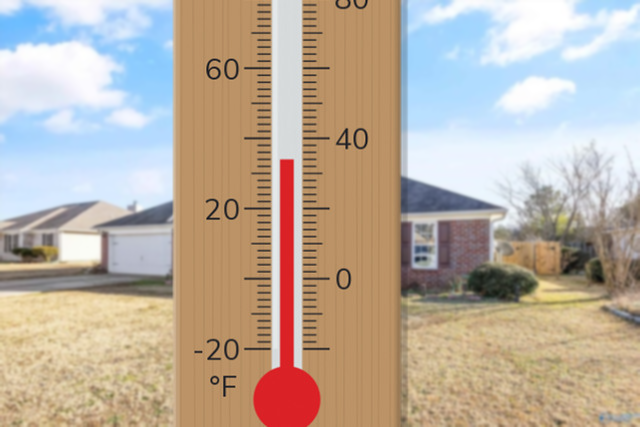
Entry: 34 °F
